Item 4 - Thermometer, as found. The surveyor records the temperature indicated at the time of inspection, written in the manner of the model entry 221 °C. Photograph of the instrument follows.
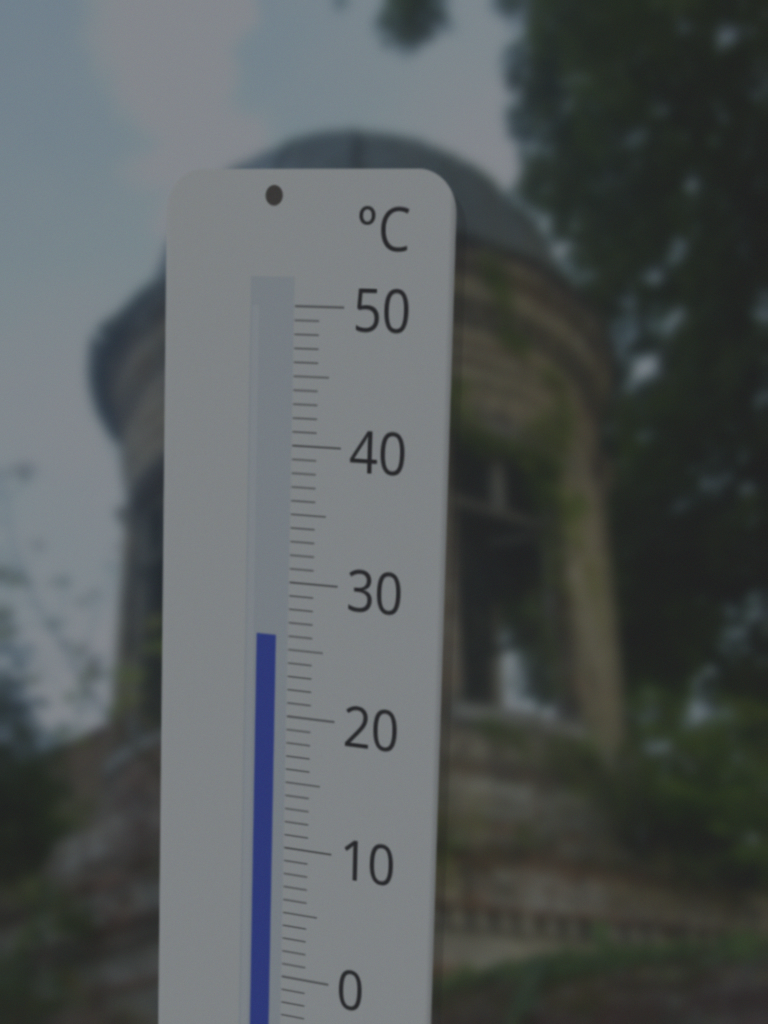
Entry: 26 °C
